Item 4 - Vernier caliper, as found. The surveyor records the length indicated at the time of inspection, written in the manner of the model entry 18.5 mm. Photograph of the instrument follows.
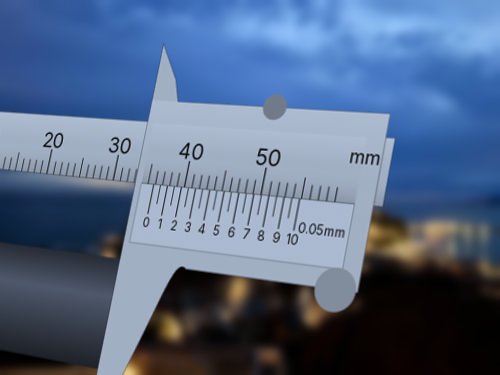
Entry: 35.8 mm
